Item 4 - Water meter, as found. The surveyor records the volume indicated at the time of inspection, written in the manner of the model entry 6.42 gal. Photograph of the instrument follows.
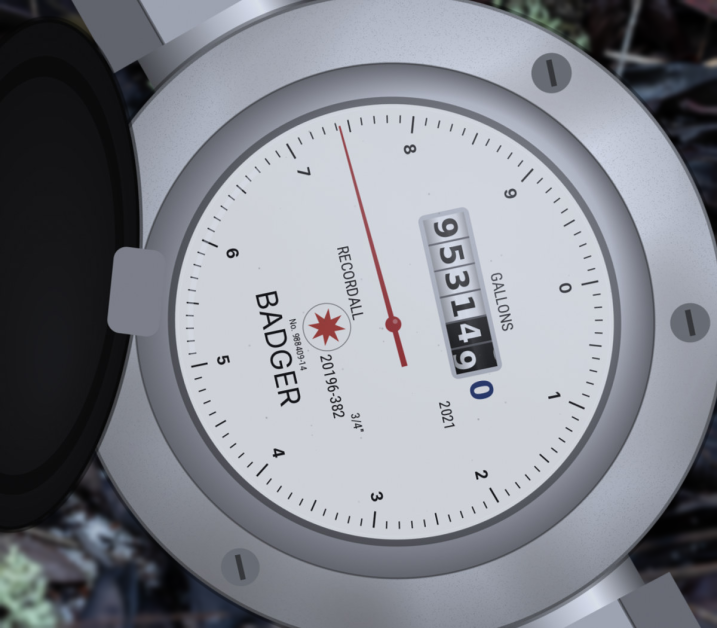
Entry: 9531487.4 gal
